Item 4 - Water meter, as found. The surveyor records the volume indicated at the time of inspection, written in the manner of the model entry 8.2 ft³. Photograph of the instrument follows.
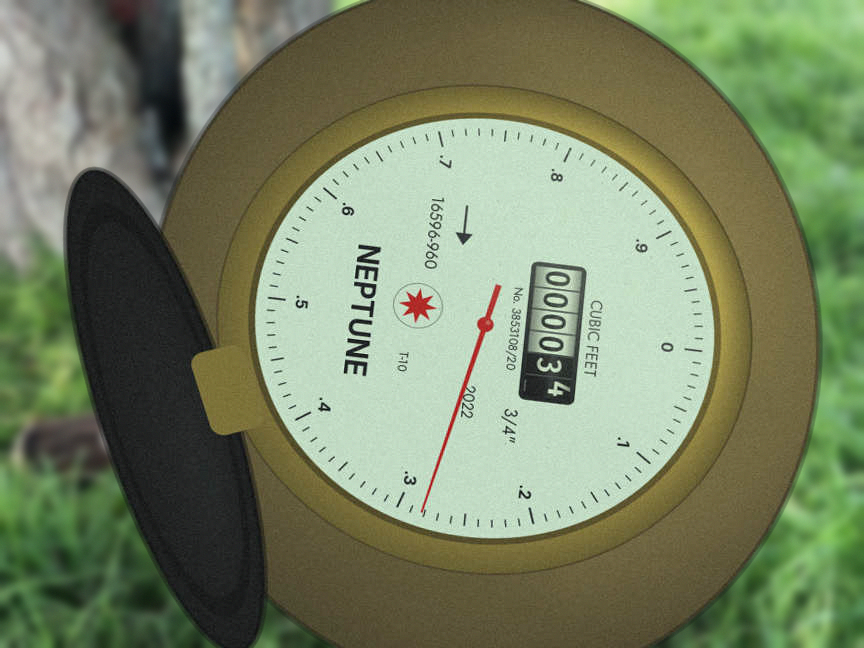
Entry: 34.28 ft³
